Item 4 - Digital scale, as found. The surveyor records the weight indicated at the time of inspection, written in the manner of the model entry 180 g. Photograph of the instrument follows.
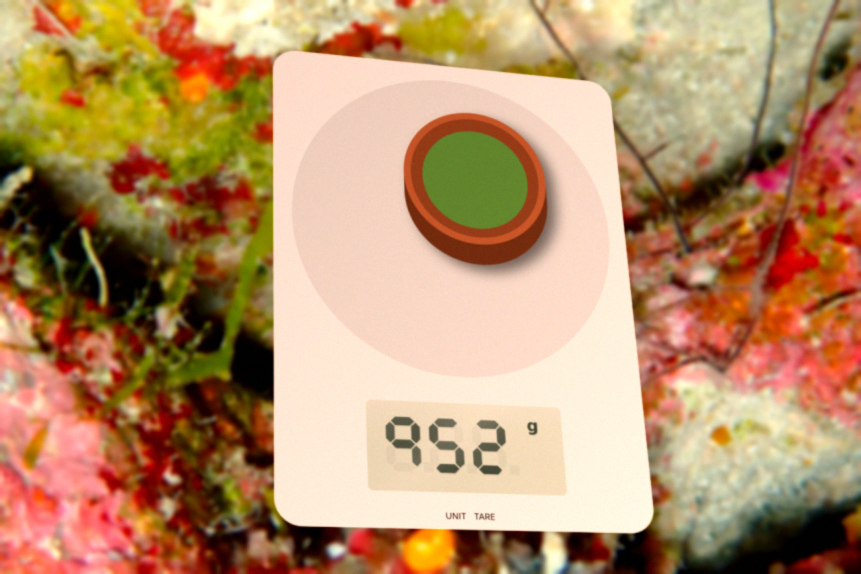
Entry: 952 g
